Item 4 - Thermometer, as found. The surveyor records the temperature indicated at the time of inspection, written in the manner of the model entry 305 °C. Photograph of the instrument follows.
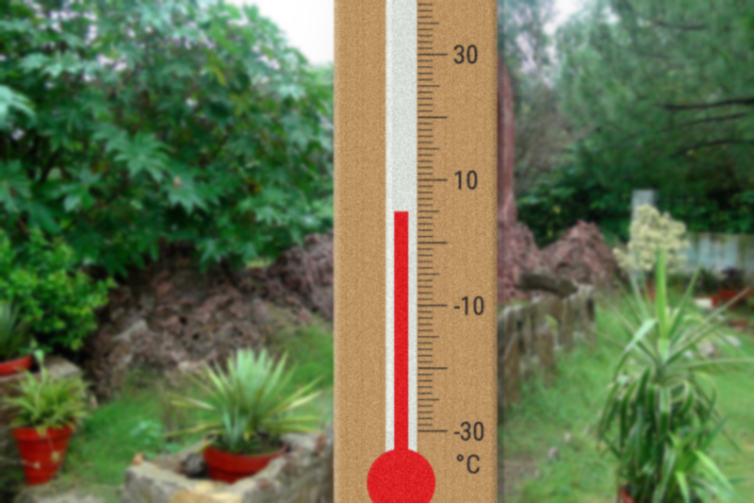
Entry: 5 °C
